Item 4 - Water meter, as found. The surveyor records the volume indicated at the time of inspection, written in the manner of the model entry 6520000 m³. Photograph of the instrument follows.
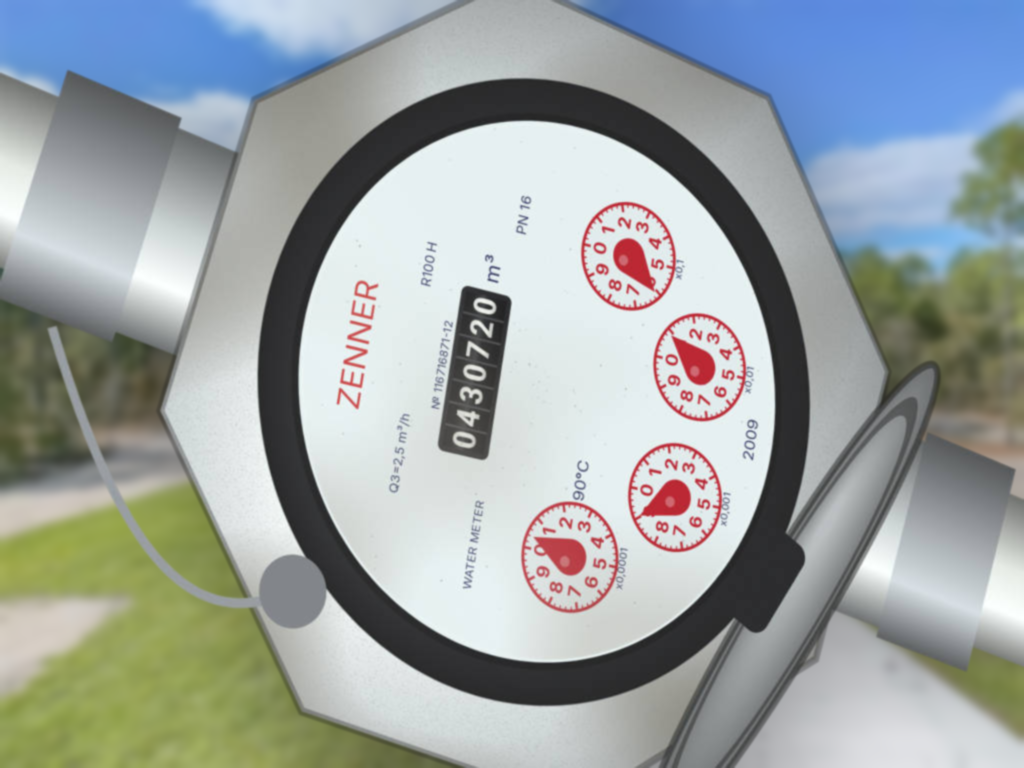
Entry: 430720.6090 m³
